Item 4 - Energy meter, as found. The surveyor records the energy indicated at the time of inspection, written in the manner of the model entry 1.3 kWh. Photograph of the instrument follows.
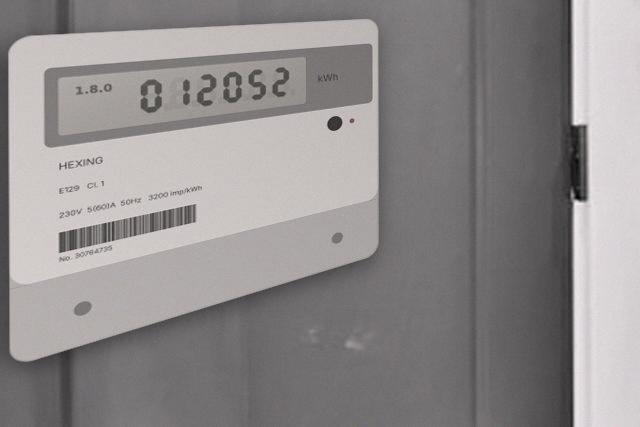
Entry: 12052 kWh
